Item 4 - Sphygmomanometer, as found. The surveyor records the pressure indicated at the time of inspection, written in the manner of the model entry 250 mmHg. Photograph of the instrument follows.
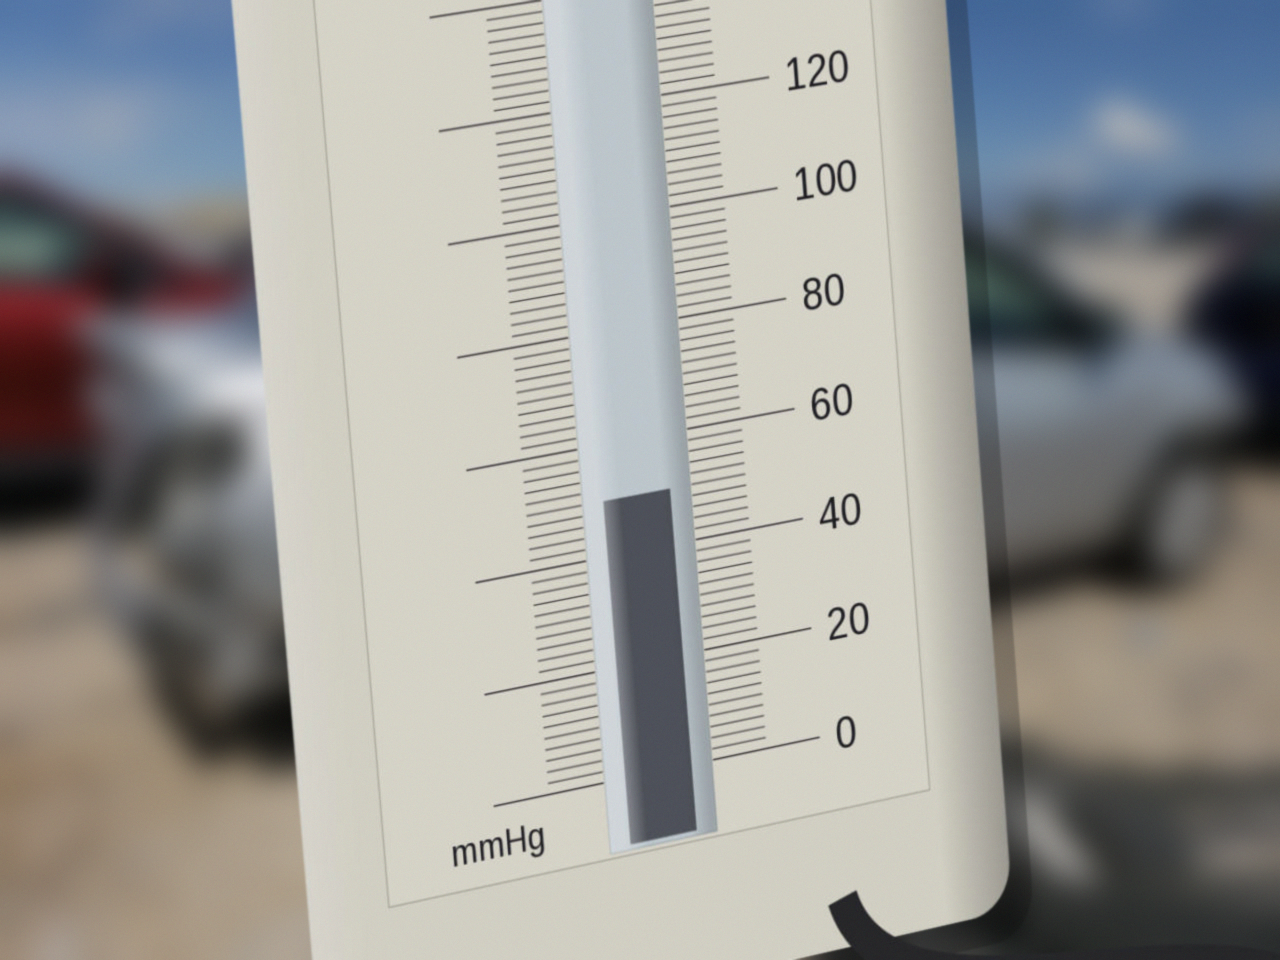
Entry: 50 mmHg
